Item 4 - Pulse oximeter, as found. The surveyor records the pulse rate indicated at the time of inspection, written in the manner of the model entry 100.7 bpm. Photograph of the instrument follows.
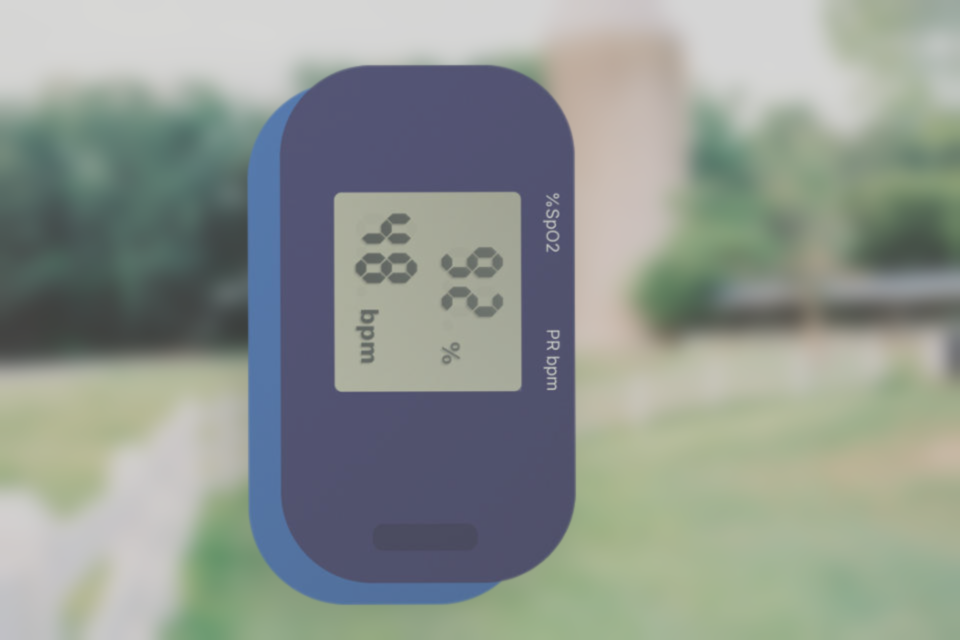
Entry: 48 bpm
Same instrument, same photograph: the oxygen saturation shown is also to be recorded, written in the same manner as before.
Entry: 92 %
